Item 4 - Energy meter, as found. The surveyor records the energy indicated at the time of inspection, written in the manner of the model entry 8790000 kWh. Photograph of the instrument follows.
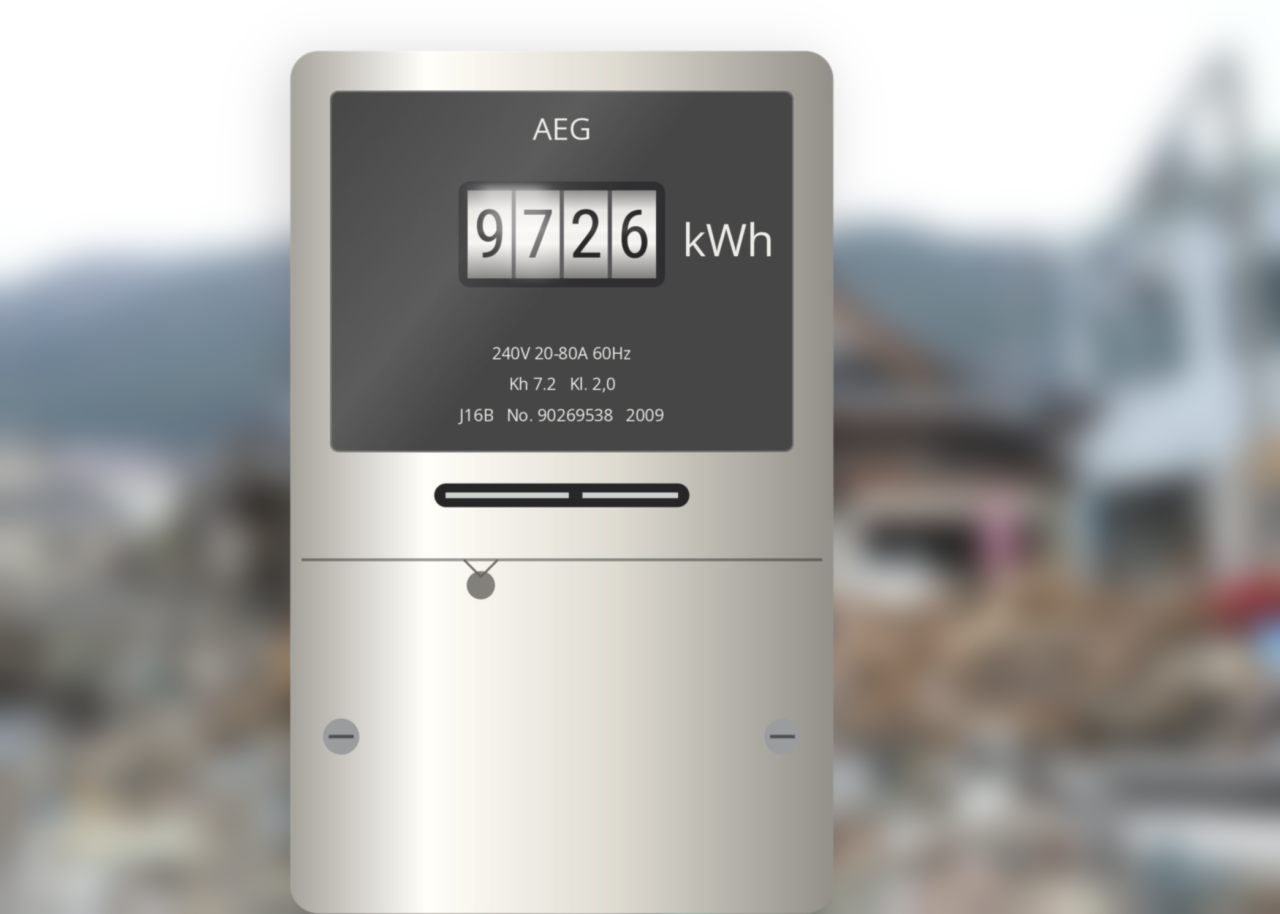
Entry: 9726 kWh
